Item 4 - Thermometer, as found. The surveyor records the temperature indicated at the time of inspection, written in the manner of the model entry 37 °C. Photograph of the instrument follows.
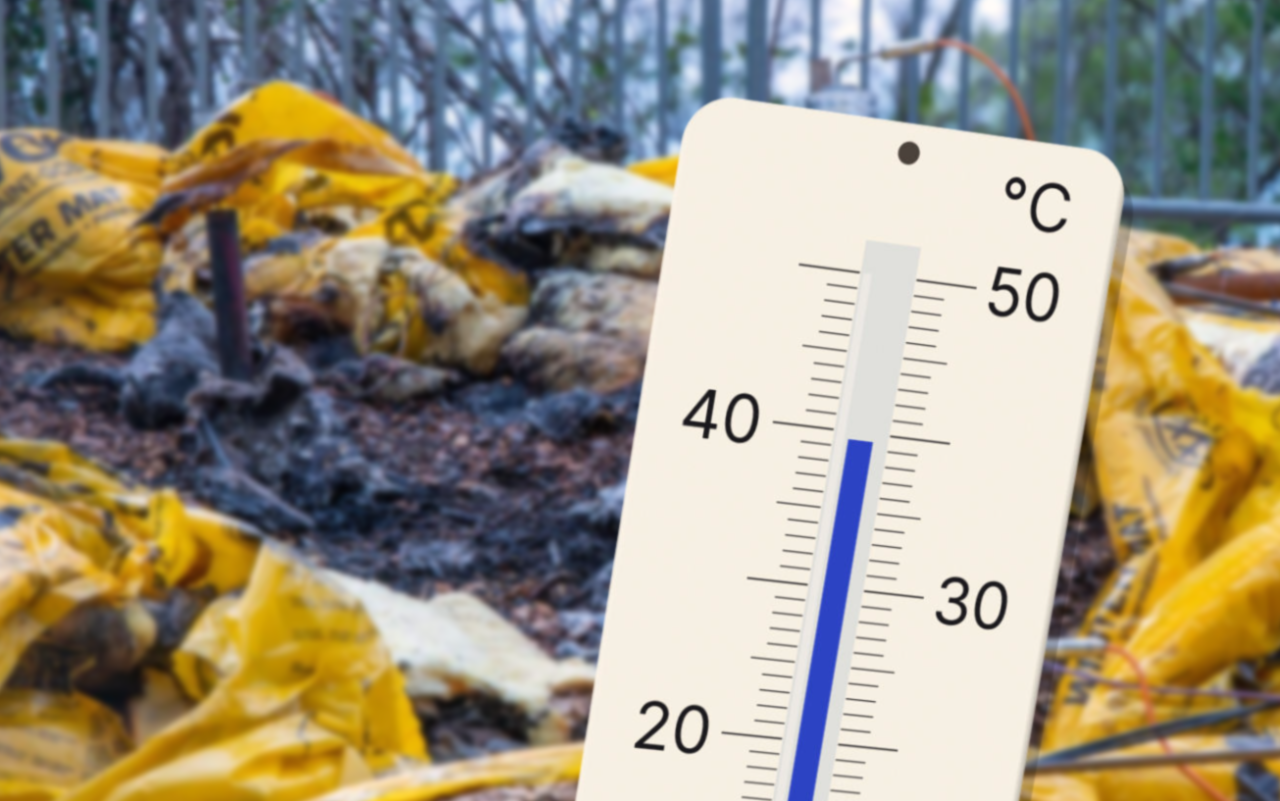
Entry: 39.5 °C
